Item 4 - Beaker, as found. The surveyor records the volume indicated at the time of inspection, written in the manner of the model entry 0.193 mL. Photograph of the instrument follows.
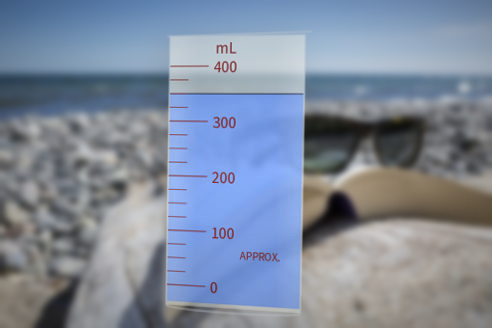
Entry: 350 mL
